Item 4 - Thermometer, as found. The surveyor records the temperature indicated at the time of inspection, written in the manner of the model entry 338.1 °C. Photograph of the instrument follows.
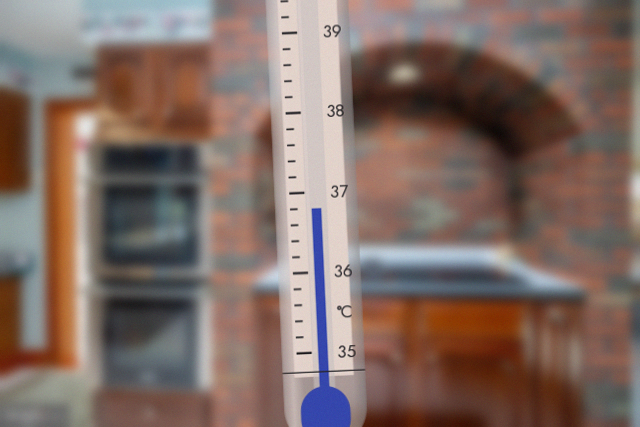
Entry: 36.8 °C
